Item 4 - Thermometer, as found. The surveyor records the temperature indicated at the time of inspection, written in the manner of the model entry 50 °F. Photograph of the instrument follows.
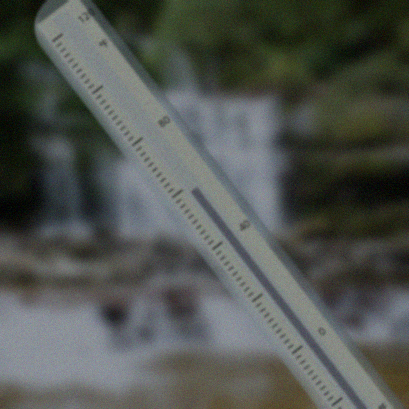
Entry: 58 °F
